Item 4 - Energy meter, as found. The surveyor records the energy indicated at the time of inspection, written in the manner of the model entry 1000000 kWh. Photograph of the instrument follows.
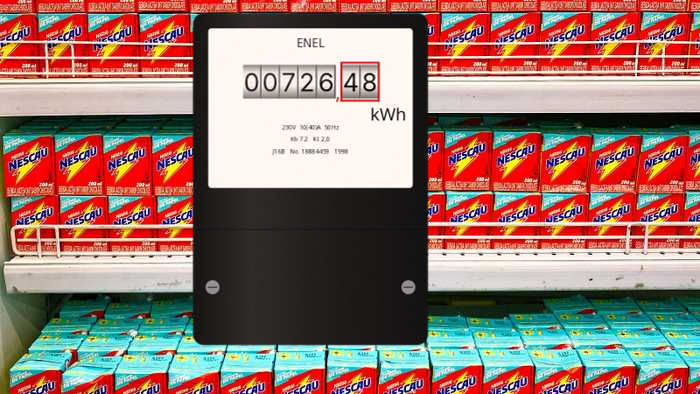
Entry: 726.48 kWh
